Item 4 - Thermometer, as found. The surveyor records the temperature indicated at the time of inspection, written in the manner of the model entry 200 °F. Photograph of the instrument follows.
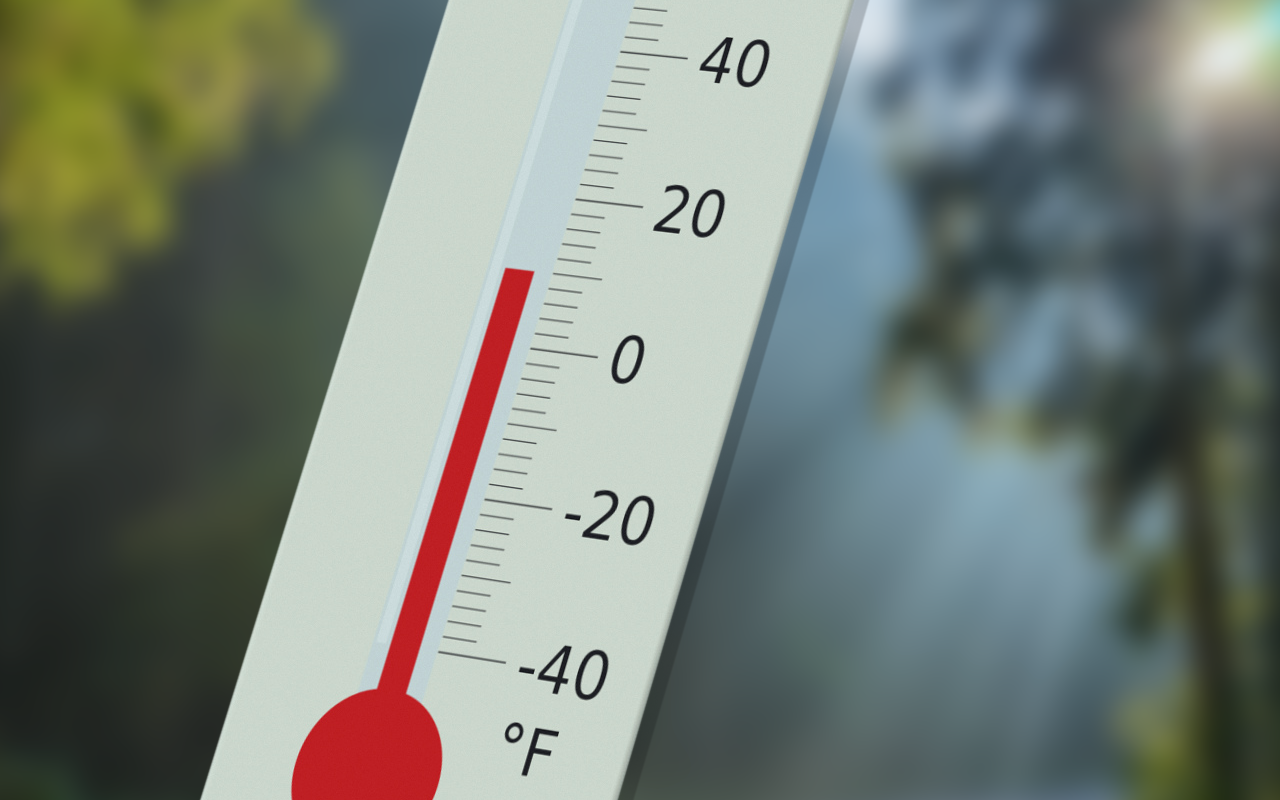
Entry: 10 °F
